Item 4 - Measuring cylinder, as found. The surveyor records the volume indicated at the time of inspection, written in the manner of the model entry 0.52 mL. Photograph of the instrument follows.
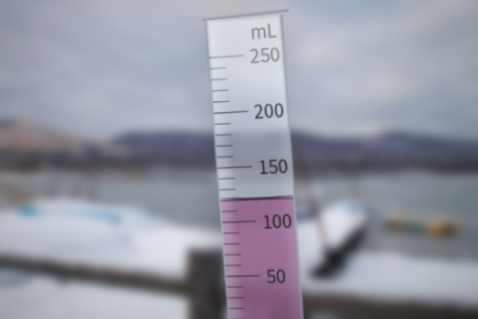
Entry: 120 mL
